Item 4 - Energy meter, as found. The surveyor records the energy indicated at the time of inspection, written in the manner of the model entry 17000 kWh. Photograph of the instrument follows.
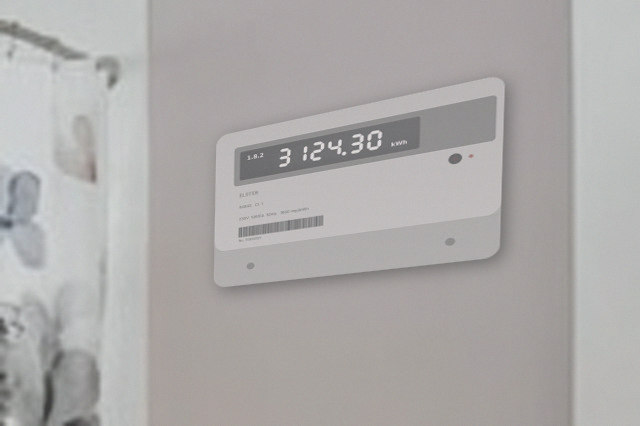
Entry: 3124.30 kWh
